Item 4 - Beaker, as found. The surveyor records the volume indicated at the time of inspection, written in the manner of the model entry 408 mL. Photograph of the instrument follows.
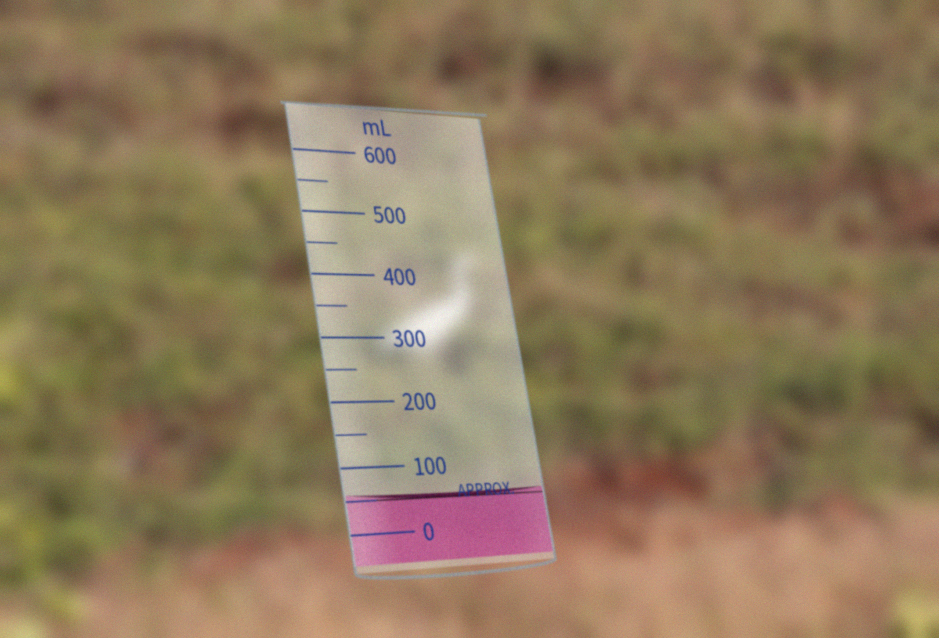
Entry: 50 mL
